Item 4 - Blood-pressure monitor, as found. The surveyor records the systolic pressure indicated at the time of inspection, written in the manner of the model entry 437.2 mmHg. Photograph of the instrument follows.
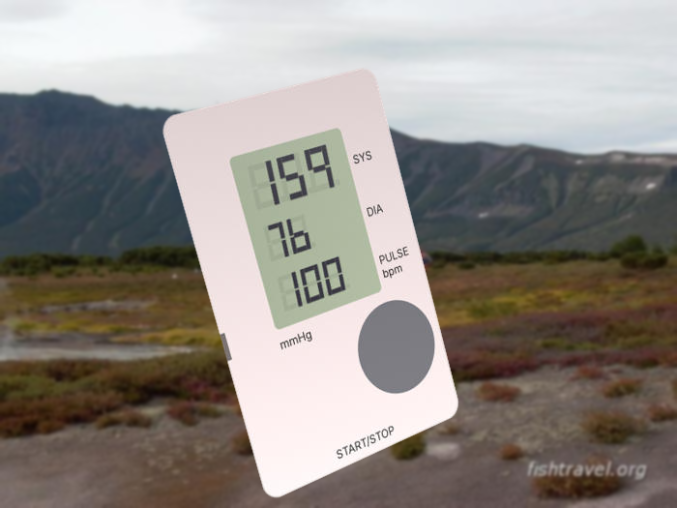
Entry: 159 mmHg
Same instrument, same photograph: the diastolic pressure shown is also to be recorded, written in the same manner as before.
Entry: 76 mmHg
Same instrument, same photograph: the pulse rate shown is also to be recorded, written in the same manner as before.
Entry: 100 bpm
